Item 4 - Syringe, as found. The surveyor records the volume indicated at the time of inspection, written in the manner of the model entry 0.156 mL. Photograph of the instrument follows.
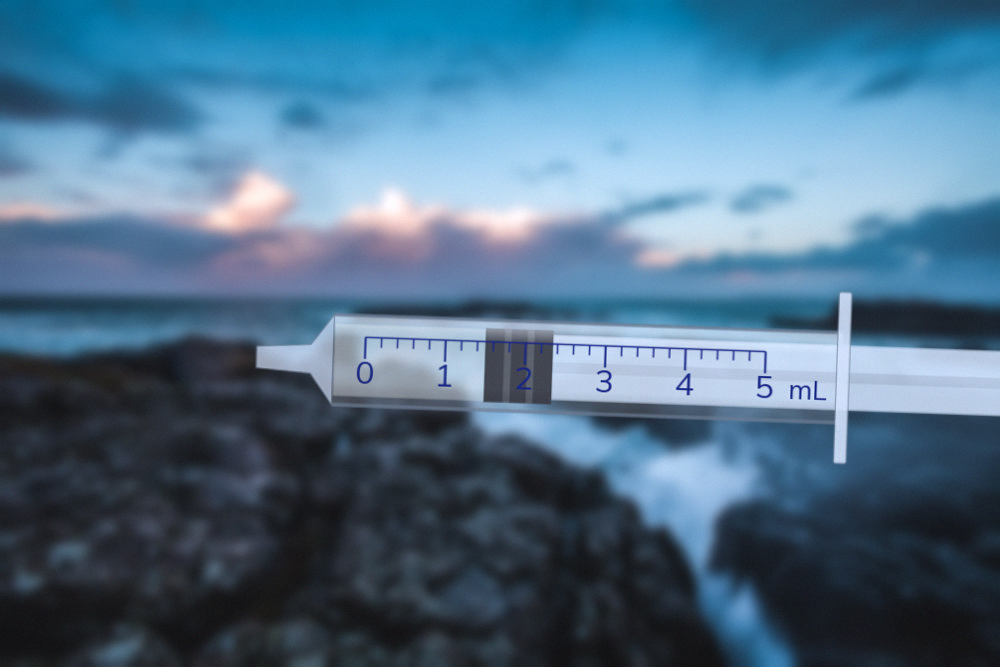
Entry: 1.5 mL
